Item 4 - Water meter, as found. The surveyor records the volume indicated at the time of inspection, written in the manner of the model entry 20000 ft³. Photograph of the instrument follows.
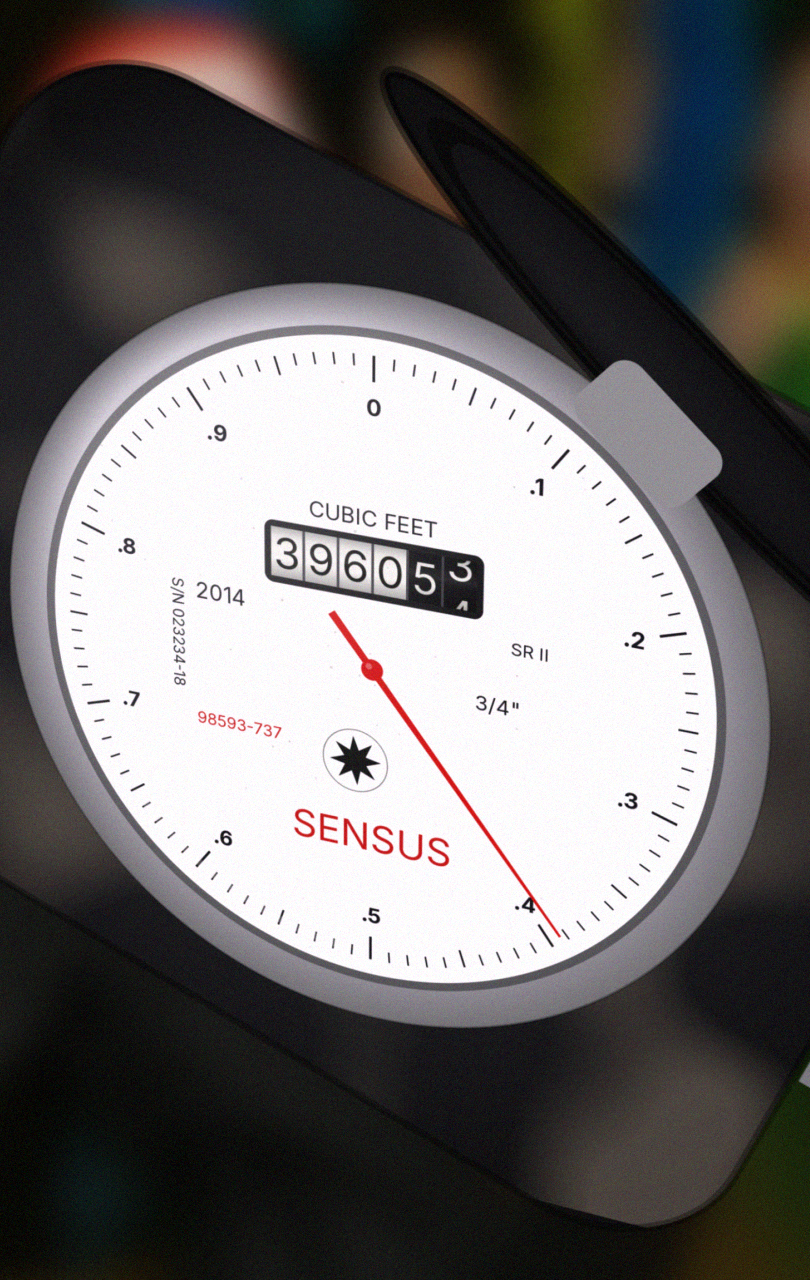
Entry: 396053.39 ft³
